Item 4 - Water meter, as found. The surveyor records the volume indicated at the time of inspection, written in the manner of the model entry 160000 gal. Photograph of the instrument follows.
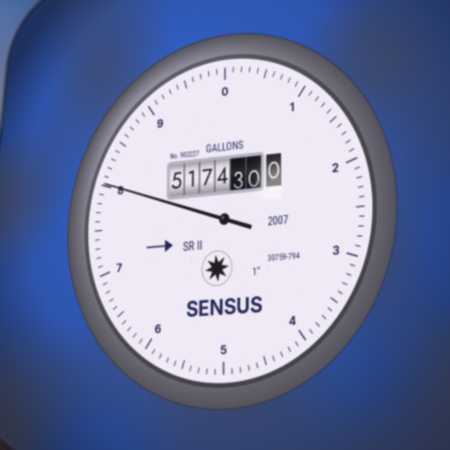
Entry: 5174298.0 gal
